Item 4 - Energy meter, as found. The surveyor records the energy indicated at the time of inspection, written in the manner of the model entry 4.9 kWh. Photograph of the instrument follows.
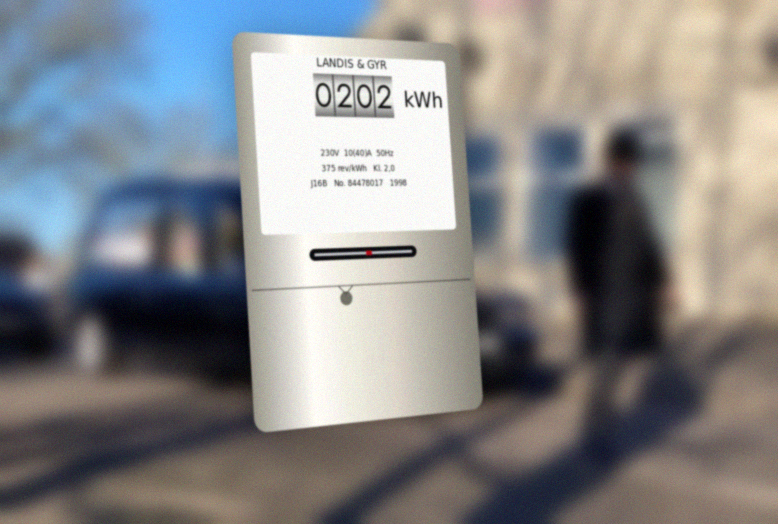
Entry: 202 kWh
